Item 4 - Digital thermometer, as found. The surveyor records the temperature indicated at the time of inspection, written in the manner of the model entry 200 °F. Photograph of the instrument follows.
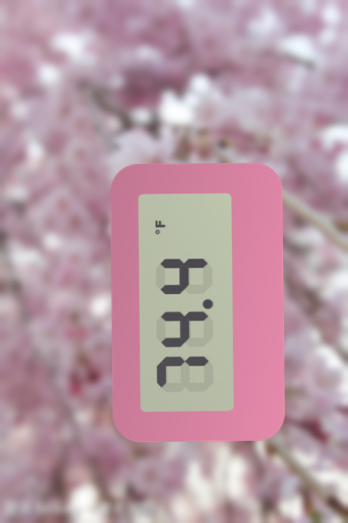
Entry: 74.4 °F
